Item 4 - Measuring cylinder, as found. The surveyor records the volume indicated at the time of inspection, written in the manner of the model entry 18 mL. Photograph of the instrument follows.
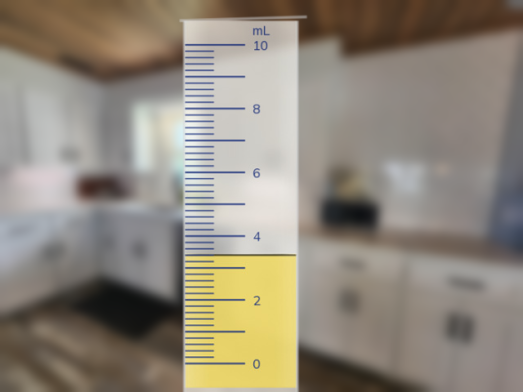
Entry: 3.4 mL
